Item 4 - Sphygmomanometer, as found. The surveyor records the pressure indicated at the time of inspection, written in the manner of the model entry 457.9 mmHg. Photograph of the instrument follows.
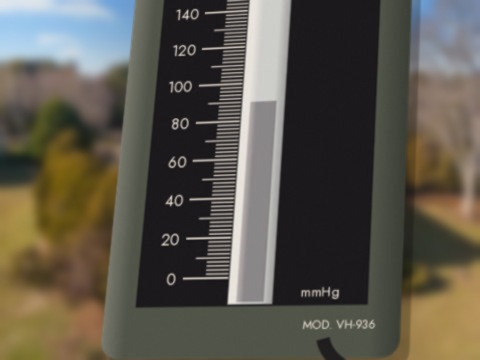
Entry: 90 mmHg
